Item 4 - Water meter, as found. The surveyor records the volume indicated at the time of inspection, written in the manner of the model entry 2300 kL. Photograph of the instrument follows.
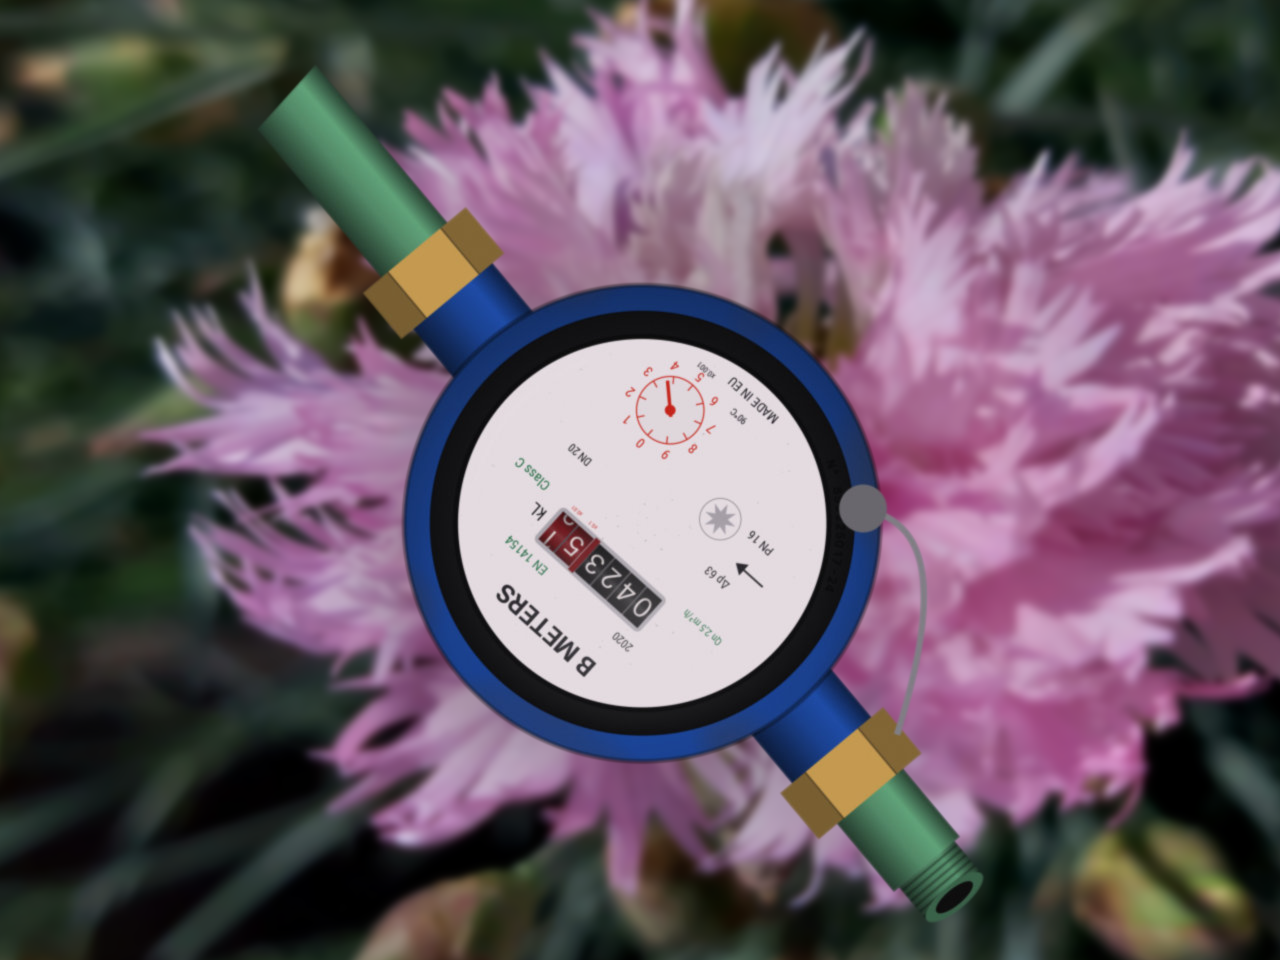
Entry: 423.513 kL
